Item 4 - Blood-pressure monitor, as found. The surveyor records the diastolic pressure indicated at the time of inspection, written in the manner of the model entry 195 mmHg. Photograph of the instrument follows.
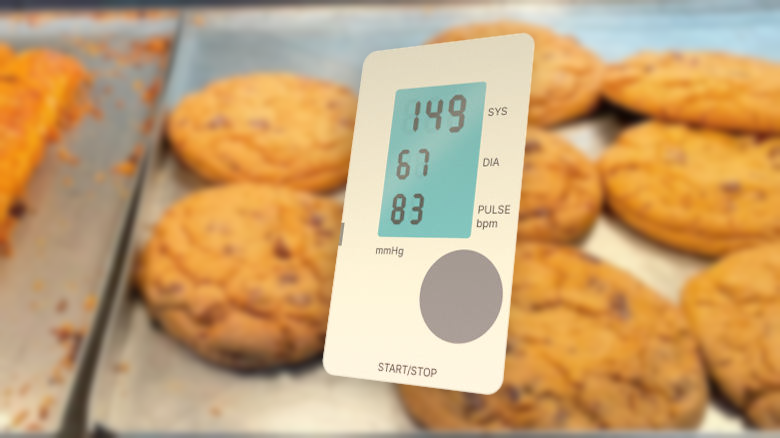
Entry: 67 mmHg
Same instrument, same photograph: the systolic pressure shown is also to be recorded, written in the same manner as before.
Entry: 149 mmHg
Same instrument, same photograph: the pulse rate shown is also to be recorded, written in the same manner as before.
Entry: 83 bpm
